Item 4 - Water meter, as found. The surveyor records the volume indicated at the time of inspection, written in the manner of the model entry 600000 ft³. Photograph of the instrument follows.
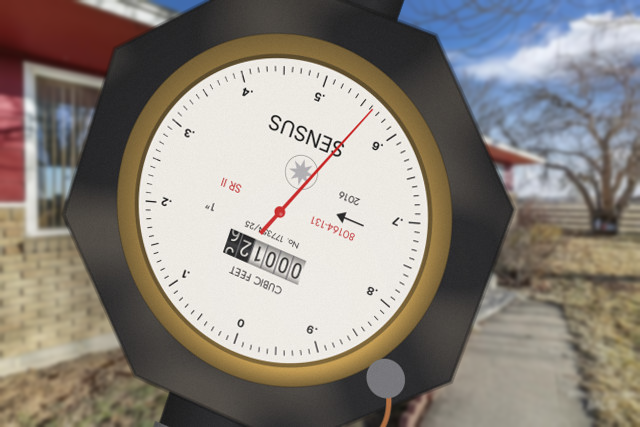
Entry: 125.56 ft³
